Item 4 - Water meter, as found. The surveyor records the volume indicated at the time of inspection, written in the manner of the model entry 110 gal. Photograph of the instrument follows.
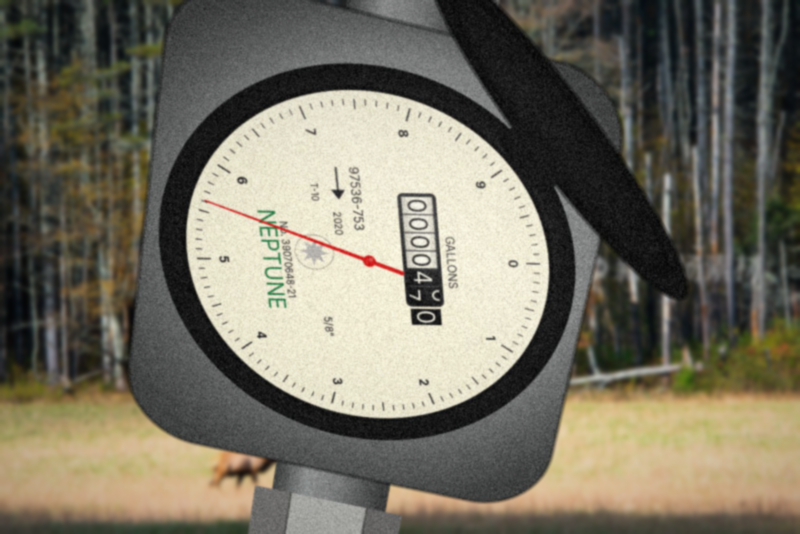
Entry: 465.6 gal
